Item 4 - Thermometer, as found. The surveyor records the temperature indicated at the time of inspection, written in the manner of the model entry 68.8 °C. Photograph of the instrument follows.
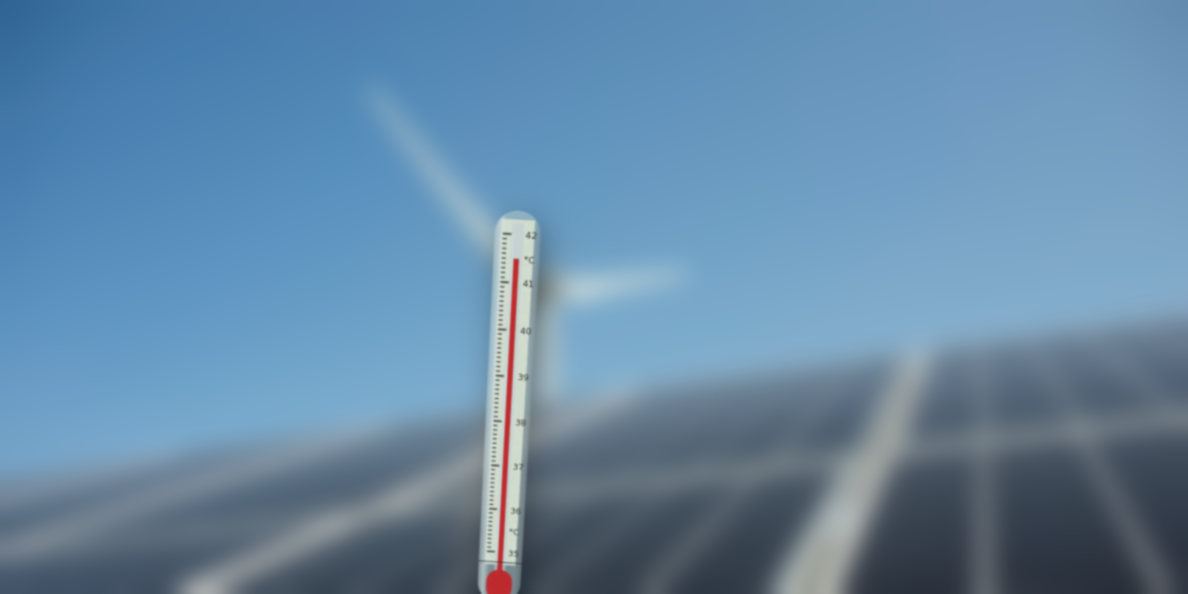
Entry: 41.5 °C
